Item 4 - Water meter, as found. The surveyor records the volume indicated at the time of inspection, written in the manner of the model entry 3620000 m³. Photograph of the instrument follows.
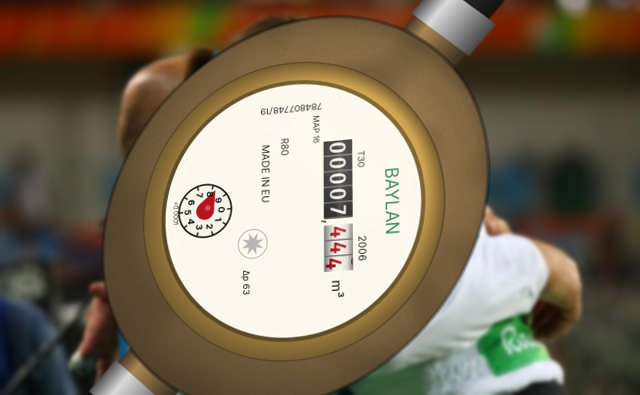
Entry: 7.4438 m³
